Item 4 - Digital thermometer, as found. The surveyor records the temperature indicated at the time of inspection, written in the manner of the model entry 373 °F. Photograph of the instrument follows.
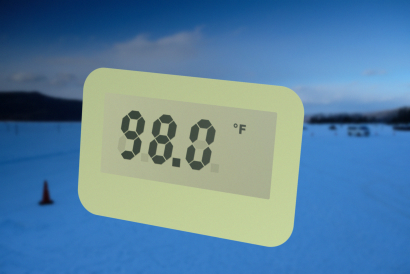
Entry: 98.0 °F
